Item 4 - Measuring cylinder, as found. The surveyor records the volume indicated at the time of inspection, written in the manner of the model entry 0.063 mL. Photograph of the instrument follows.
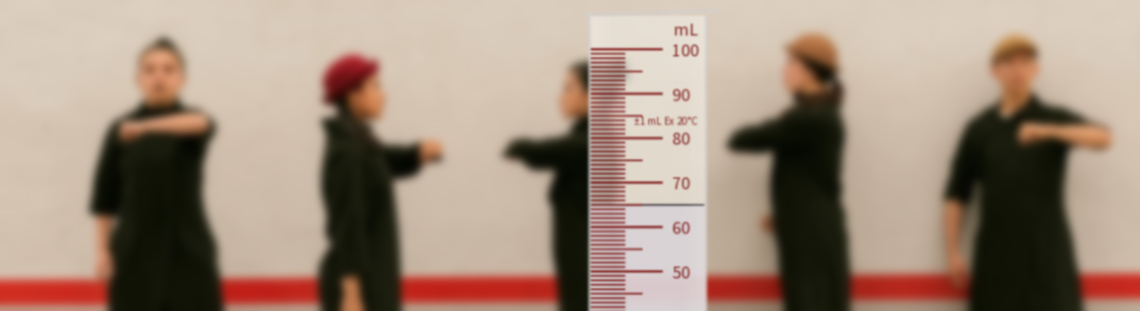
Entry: 65 mL
